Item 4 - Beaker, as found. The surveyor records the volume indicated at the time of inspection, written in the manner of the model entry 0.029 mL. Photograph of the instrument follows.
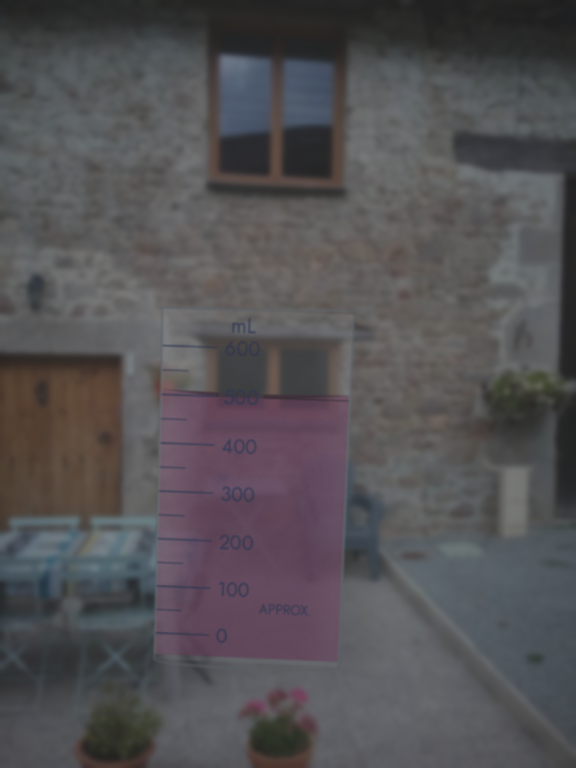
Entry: 500 mL
